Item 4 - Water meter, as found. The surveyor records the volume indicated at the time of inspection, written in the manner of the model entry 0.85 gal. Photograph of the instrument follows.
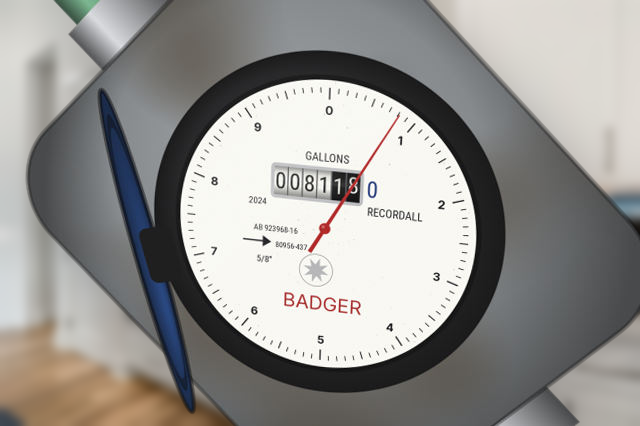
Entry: 81180.8 gal
